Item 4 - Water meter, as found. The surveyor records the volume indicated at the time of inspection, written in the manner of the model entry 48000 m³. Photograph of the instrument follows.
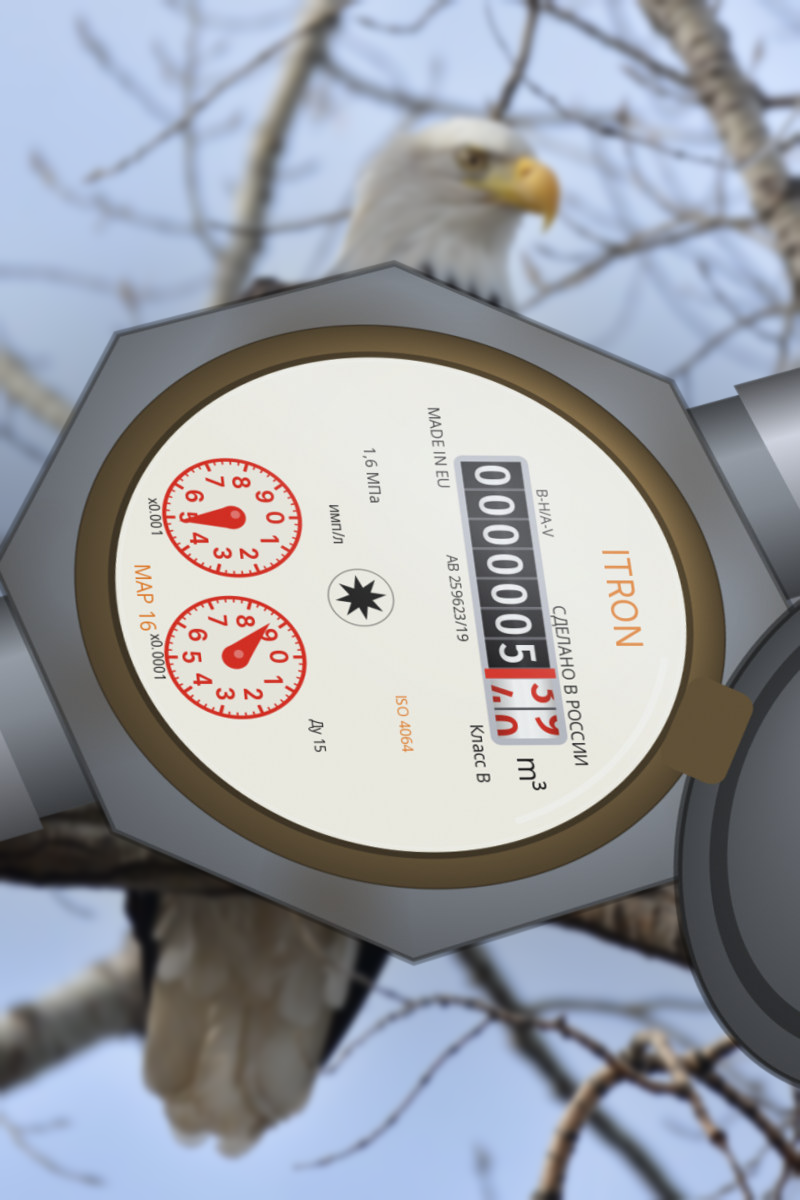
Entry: 5.3948 m³
